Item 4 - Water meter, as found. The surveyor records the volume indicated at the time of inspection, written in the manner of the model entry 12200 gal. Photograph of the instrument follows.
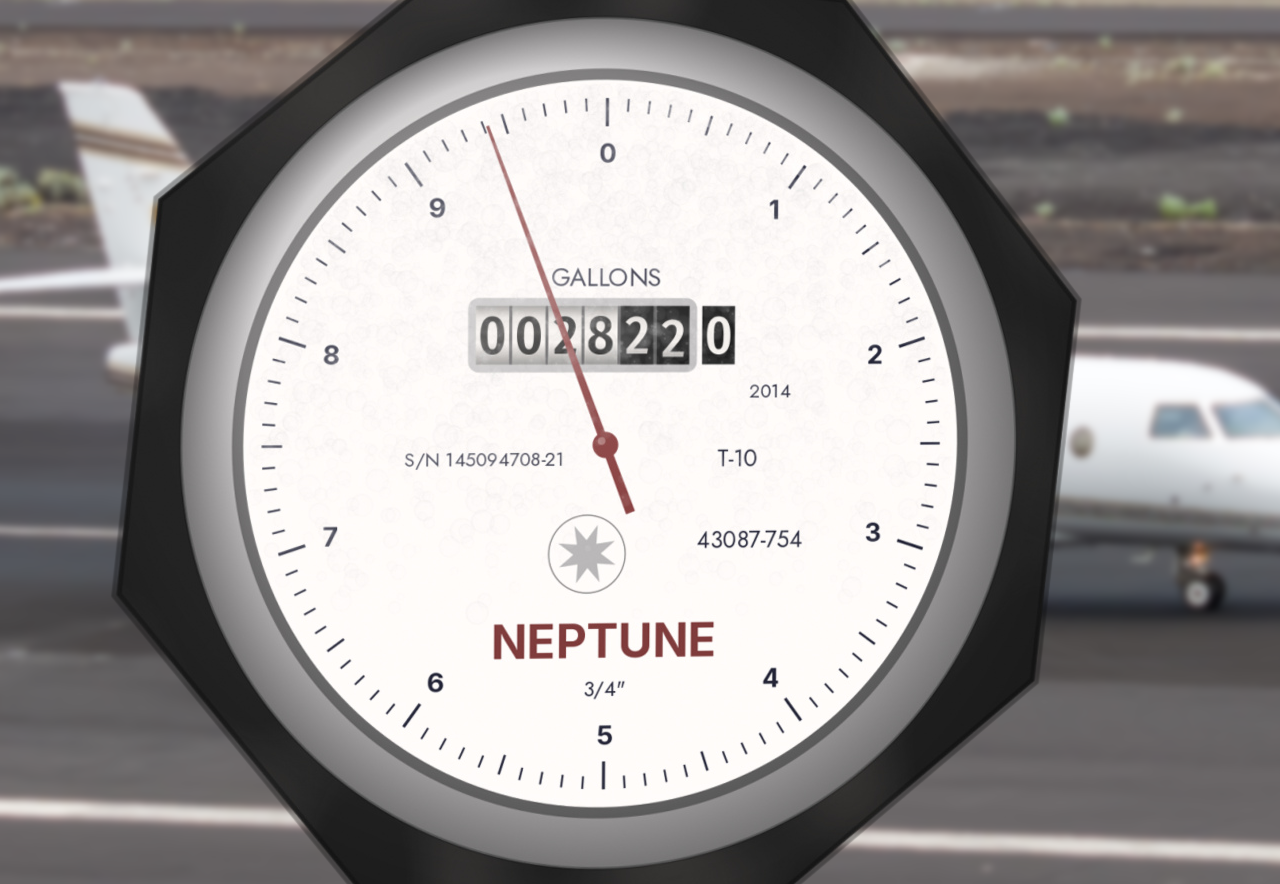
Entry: 28219.4 gal
